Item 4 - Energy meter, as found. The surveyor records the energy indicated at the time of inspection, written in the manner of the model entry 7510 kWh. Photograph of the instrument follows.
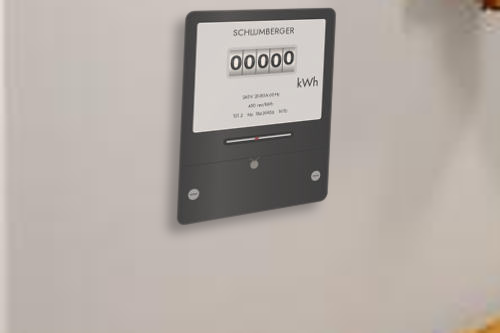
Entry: 0 kWh
